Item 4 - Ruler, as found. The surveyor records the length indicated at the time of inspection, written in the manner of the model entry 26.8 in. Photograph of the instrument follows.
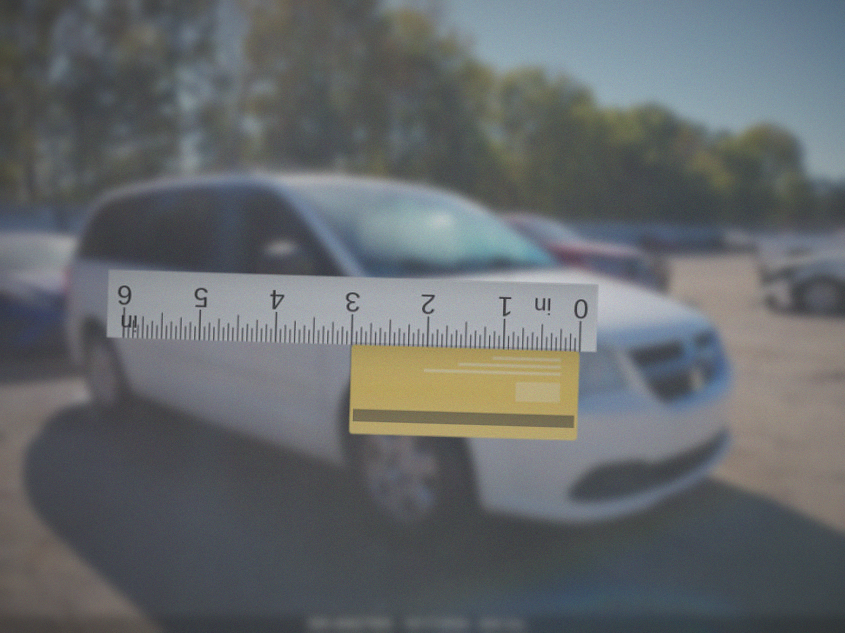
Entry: 3 in
